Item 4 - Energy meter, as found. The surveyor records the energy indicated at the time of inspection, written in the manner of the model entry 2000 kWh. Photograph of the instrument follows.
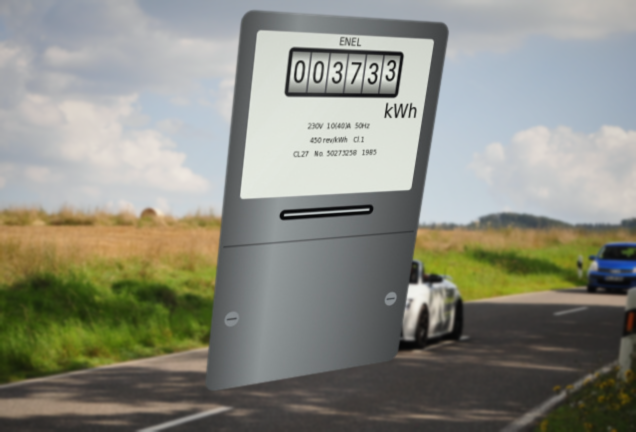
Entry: 3733 kWh
